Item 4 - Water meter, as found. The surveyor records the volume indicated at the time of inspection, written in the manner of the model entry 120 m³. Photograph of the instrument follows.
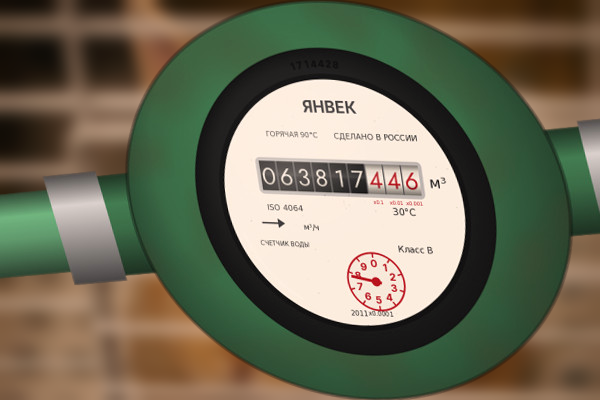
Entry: 63817.4467 m³
